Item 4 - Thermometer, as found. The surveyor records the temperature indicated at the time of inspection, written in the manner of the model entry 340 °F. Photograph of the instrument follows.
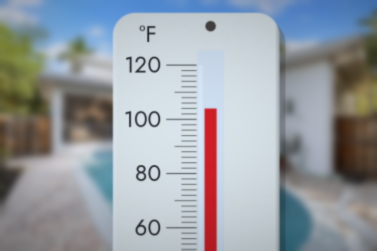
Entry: 104 °F
